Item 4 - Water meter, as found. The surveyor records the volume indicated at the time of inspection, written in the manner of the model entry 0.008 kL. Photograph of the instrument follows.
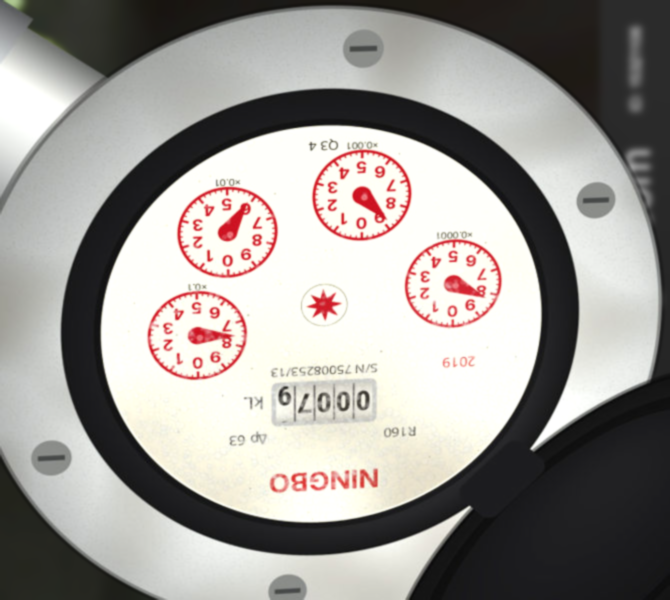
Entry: 78.7588 kL
